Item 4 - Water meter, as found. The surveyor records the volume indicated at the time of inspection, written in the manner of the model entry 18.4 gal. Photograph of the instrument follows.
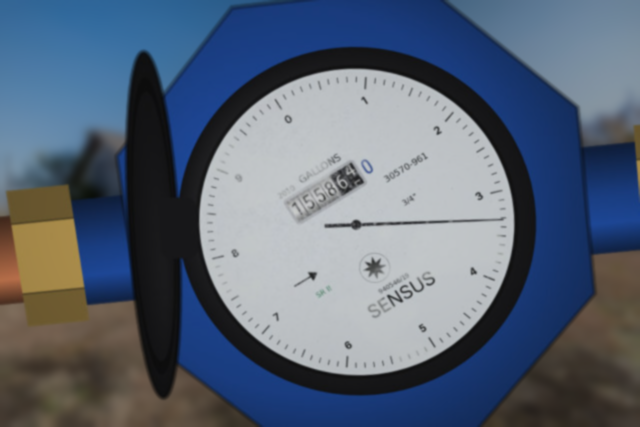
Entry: 1558643.3 gal
